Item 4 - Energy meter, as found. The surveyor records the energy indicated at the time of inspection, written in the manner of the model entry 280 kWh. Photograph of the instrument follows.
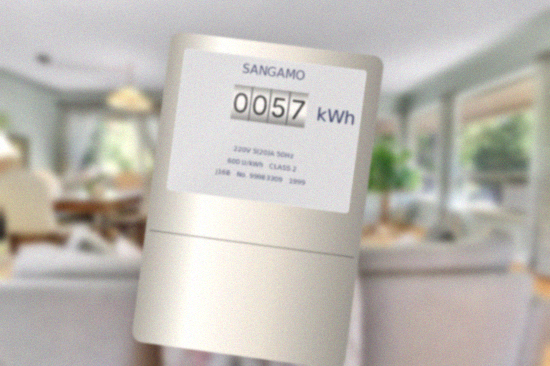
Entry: 57 kWh
